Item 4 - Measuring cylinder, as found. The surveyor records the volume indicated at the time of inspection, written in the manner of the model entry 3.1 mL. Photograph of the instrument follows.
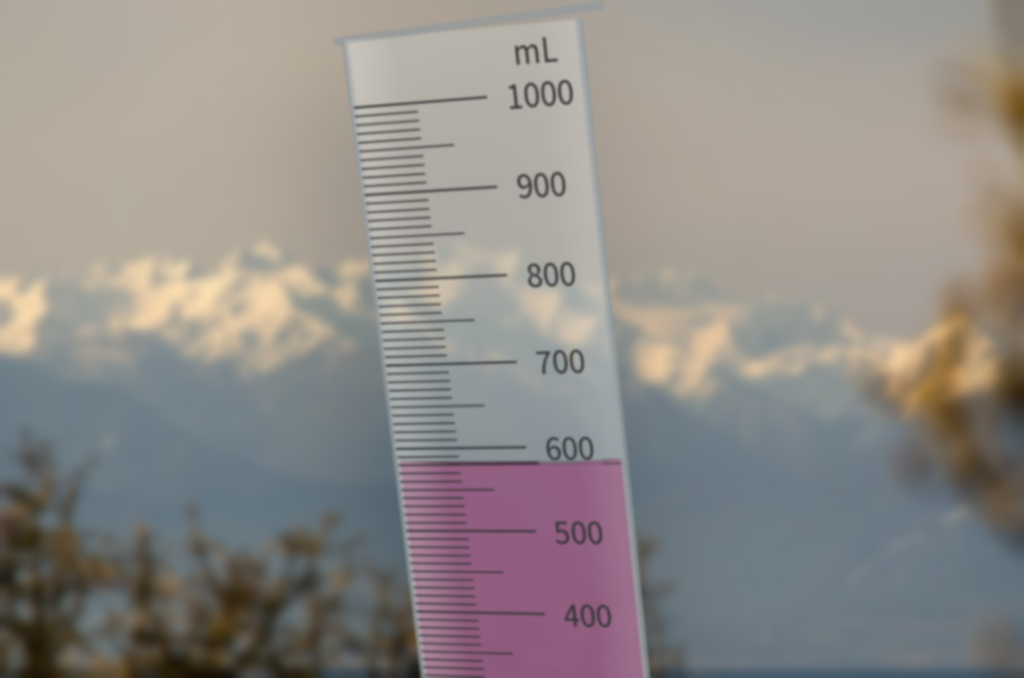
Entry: 580 mL
